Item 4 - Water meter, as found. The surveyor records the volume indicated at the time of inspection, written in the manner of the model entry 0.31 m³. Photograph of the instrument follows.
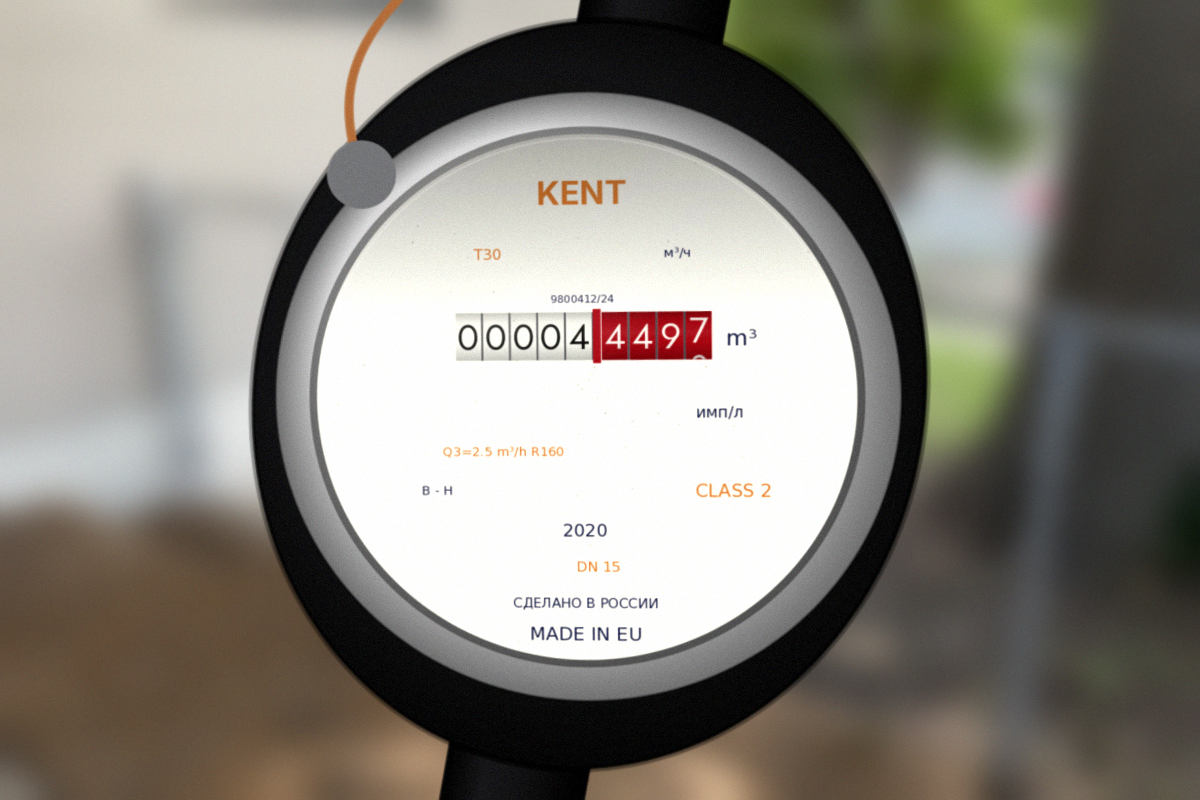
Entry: 4.4497 m³
